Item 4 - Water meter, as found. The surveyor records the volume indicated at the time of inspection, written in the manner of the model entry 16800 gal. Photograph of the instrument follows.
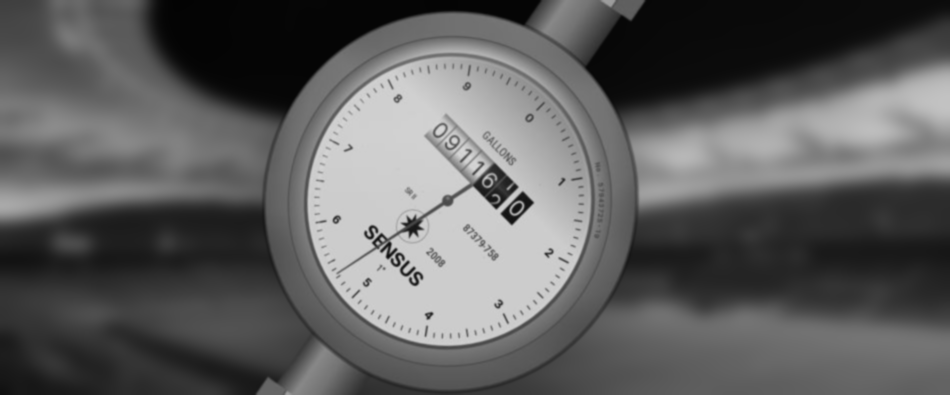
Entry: 911615.3 gal
